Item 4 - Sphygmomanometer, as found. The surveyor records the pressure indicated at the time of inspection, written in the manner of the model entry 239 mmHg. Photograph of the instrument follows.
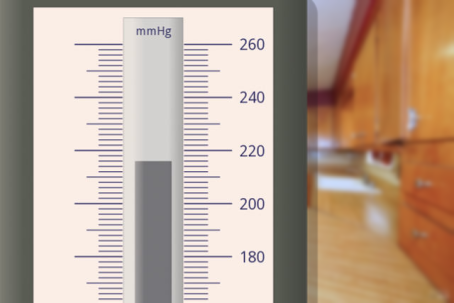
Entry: 216 mmHg
